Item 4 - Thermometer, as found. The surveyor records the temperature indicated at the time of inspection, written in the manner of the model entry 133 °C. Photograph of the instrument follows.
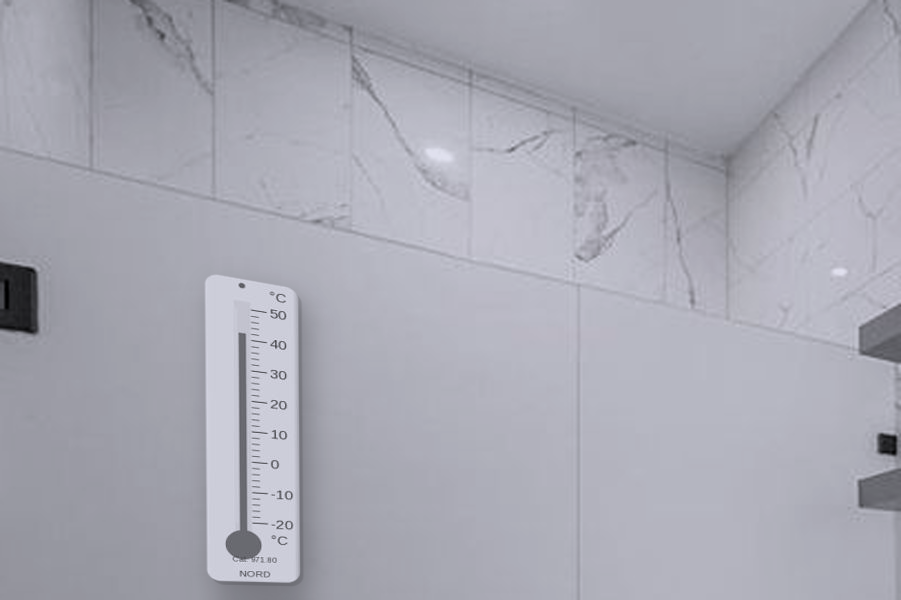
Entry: 42 °C
